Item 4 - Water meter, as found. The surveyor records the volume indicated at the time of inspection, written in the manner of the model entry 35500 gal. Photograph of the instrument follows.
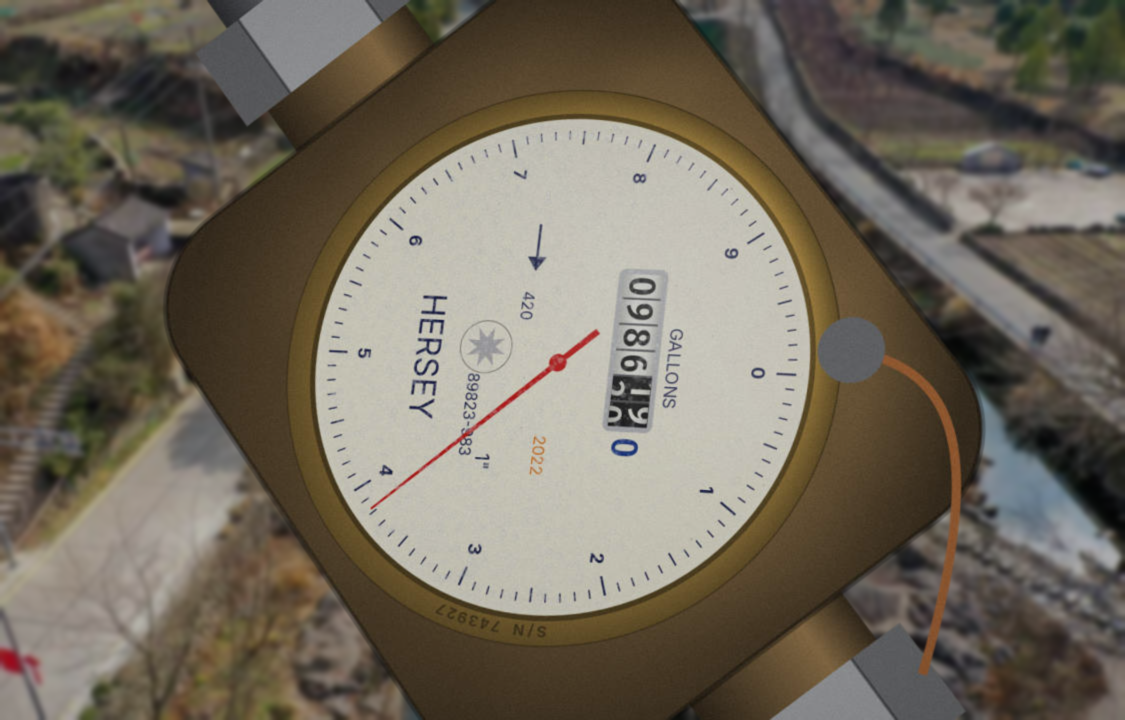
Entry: 986193.8 gal
